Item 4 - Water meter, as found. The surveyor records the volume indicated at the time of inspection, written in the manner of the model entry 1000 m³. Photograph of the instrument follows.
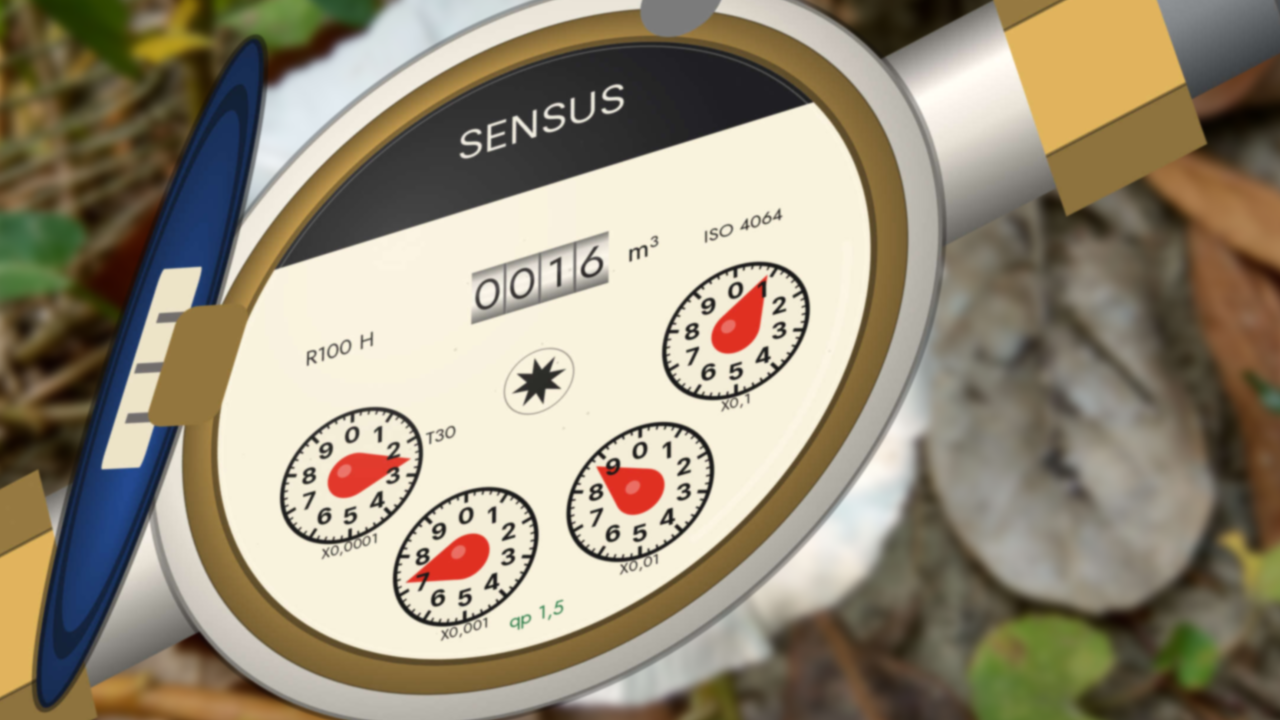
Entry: 16.0872 m³
